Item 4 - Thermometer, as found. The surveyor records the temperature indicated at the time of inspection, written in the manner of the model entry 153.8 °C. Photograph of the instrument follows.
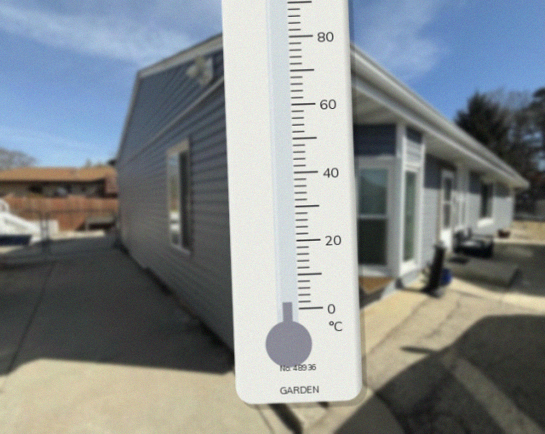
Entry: 2 °C
